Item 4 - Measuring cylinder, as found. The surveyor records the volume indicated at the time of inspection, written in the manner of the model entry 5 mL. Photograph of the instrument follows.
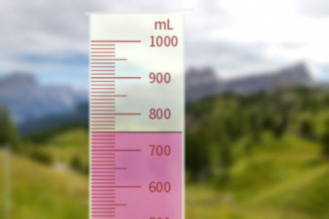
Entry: 750 mL
